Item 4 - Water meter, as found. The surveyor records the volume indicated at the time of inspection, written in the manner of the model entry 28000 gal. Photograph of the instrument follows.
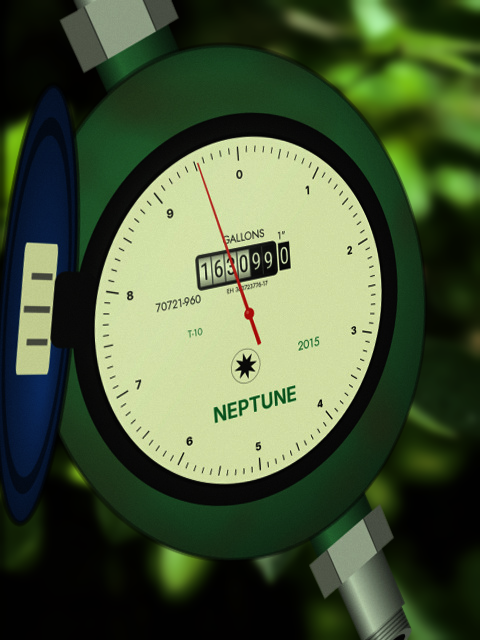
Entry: 1630989.5 gal
